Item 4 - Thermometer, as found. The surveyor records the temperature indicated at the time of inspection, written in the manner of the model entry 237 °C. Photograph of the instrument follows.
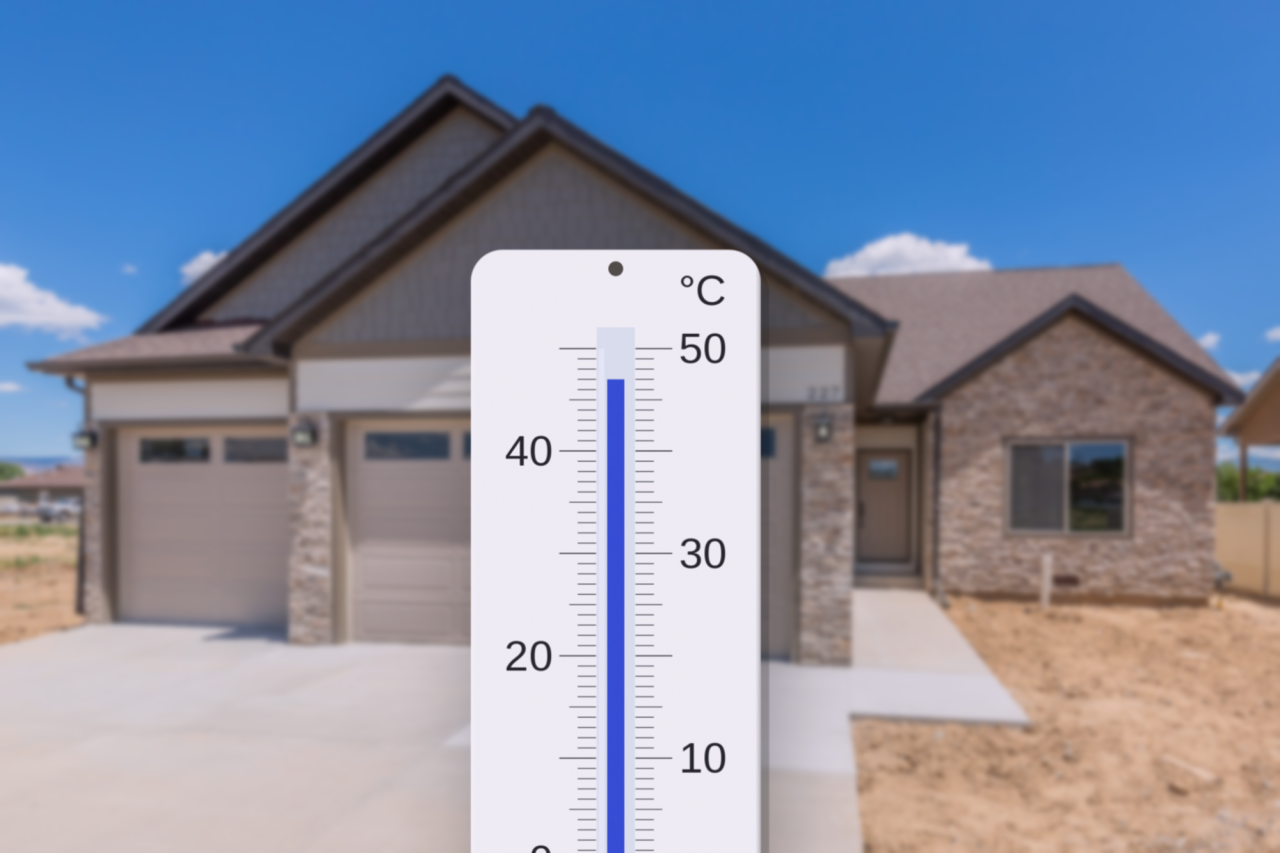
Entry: 47 °C
